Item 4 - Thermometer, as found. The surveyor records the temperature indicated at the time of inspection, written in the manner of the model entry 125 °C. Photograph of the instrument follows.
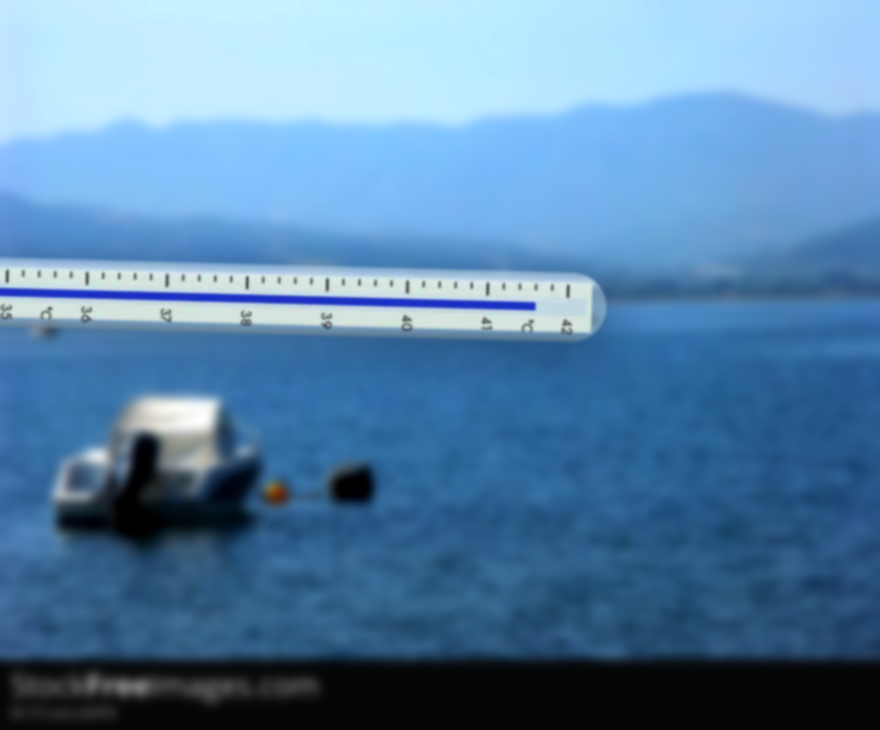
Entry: 41.6 °C
